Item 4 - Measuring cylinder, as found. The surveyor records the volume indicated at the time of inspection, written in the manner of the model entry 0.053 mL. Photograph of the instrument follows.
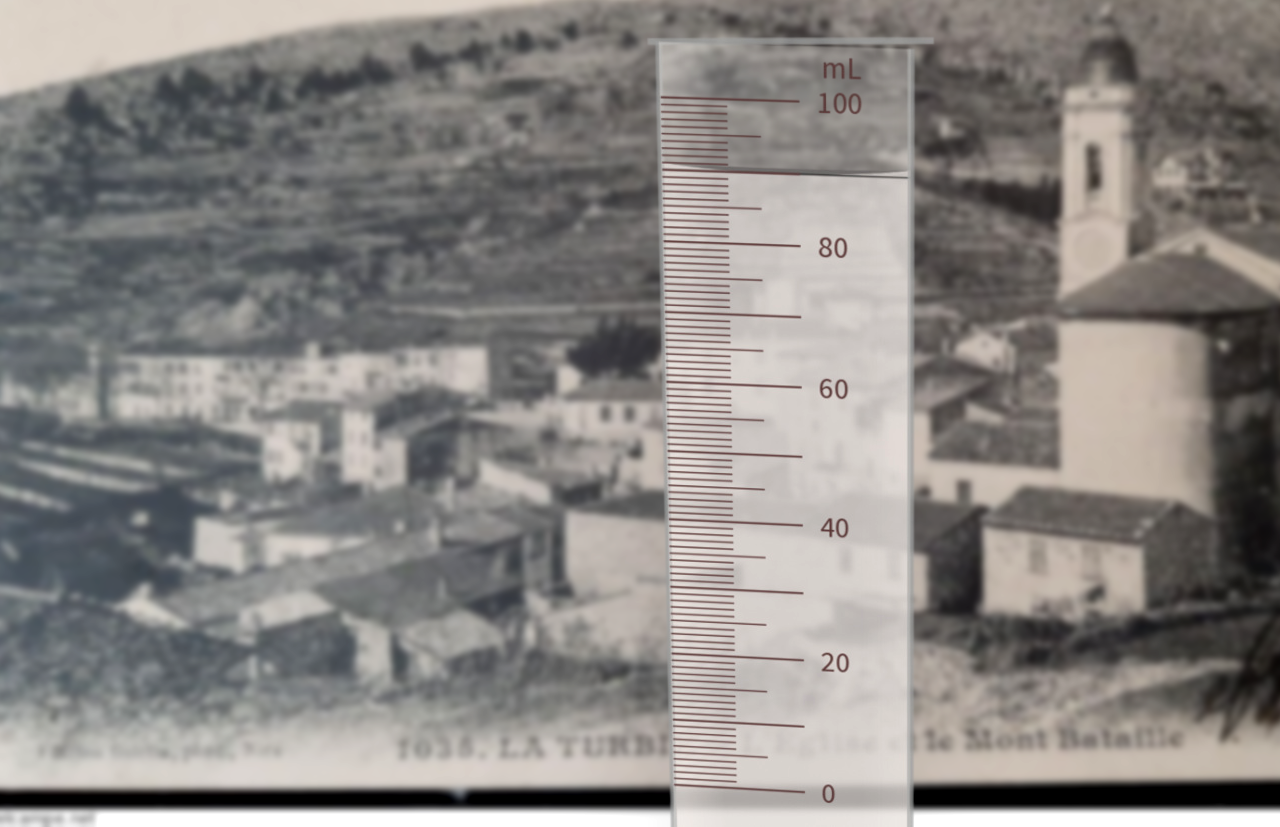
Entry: 90 mL
